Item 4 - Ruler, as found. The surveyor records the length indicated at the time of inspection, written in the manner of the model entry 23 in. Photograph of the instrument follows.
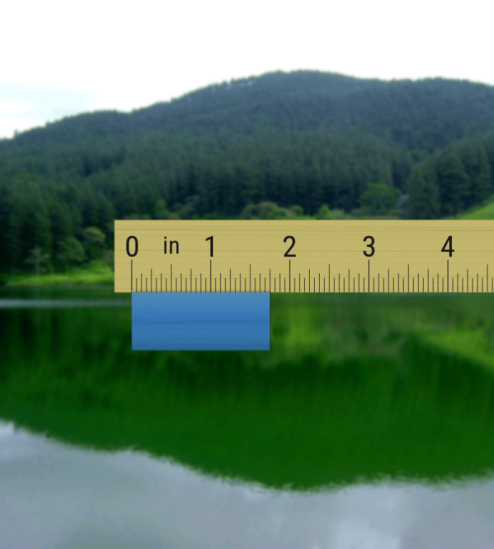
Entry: 1.75 in
